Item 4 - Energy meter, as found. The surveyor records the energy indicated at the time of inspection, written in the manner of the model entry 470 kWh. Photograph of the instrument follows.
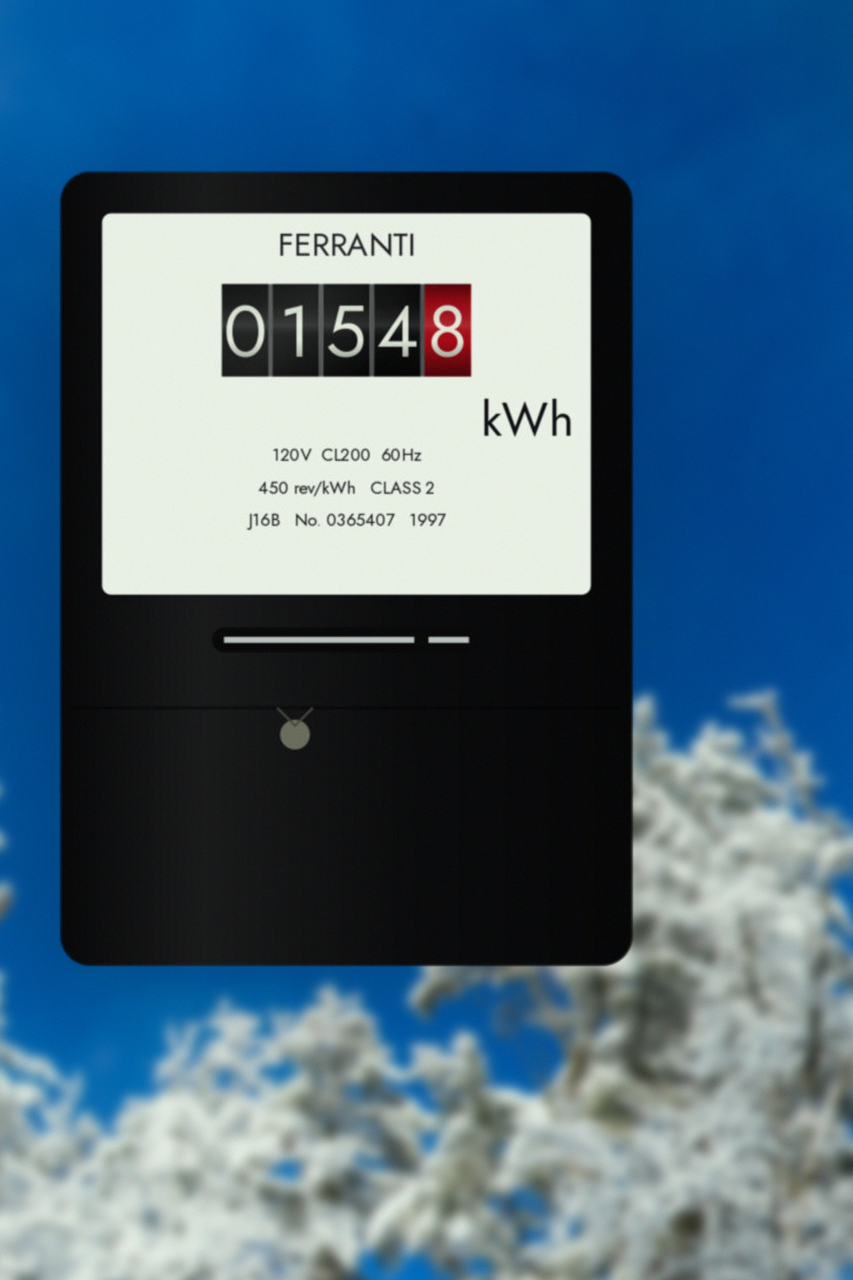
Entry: 154.8 kWh
